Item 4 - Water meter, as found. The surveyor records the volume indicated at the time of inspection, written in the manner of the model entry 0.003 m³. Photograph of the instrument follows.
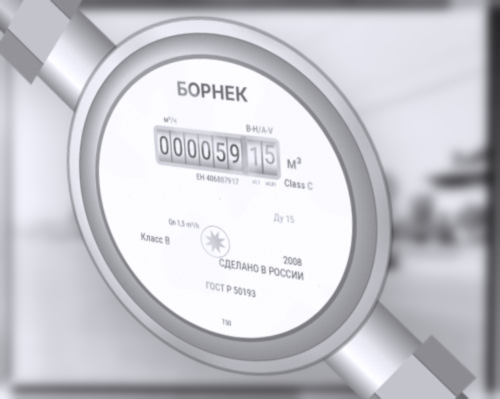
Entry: 59.15 m³
